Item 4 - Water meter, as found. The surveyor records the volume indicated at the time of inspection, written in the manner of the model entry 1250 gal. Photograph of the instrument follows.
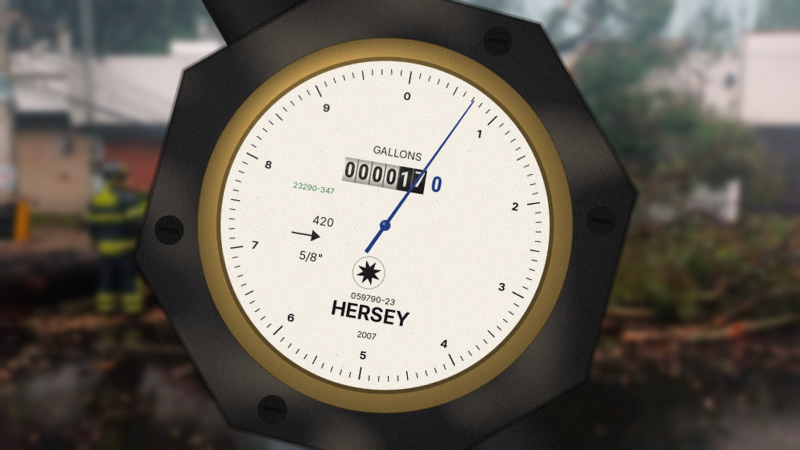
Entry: 170.7 gal
